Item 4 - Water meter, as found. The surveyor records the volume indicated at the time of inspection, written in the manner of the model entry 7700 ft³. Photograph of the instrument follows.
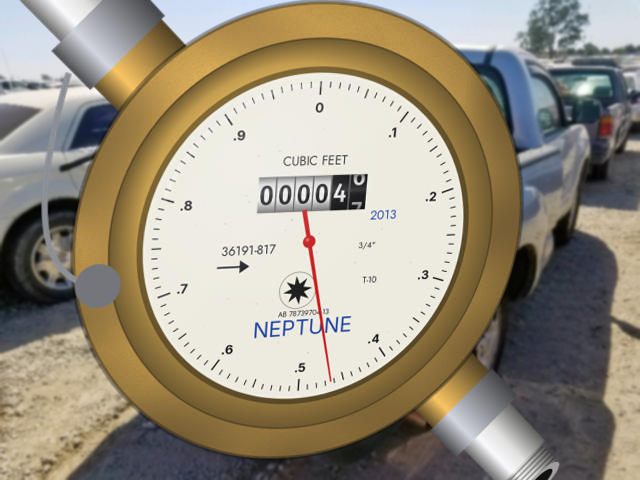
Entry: 46.46 ft³
